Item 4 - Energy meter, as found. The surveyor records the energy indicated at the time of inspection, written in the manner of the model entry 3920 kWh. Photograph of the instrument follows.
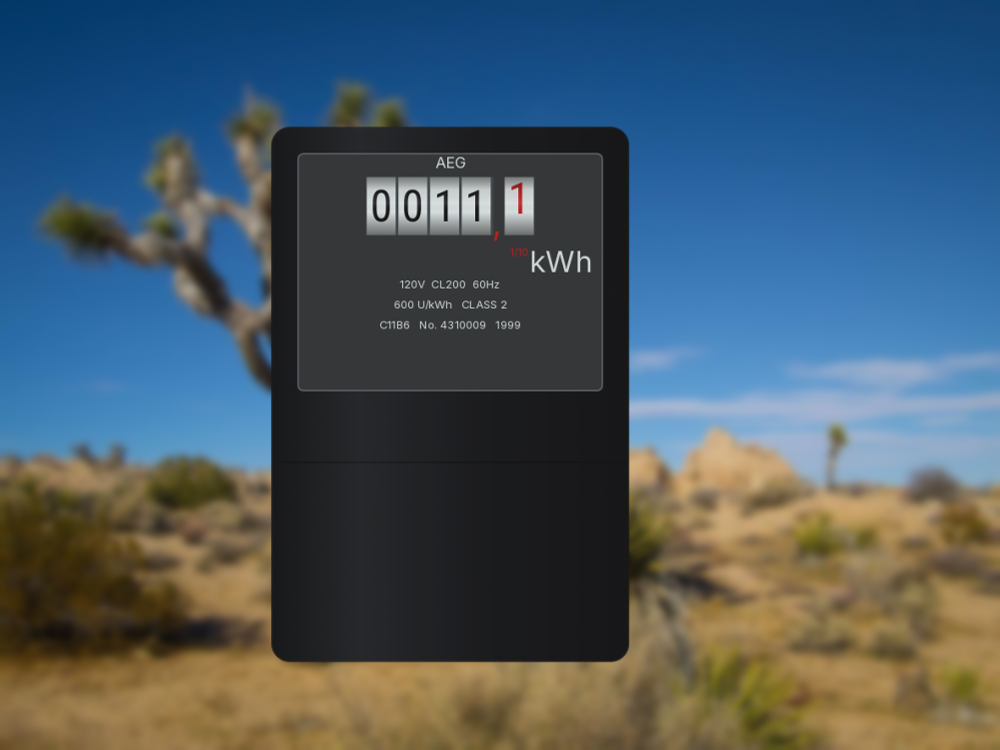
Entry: 11.1 kWh
